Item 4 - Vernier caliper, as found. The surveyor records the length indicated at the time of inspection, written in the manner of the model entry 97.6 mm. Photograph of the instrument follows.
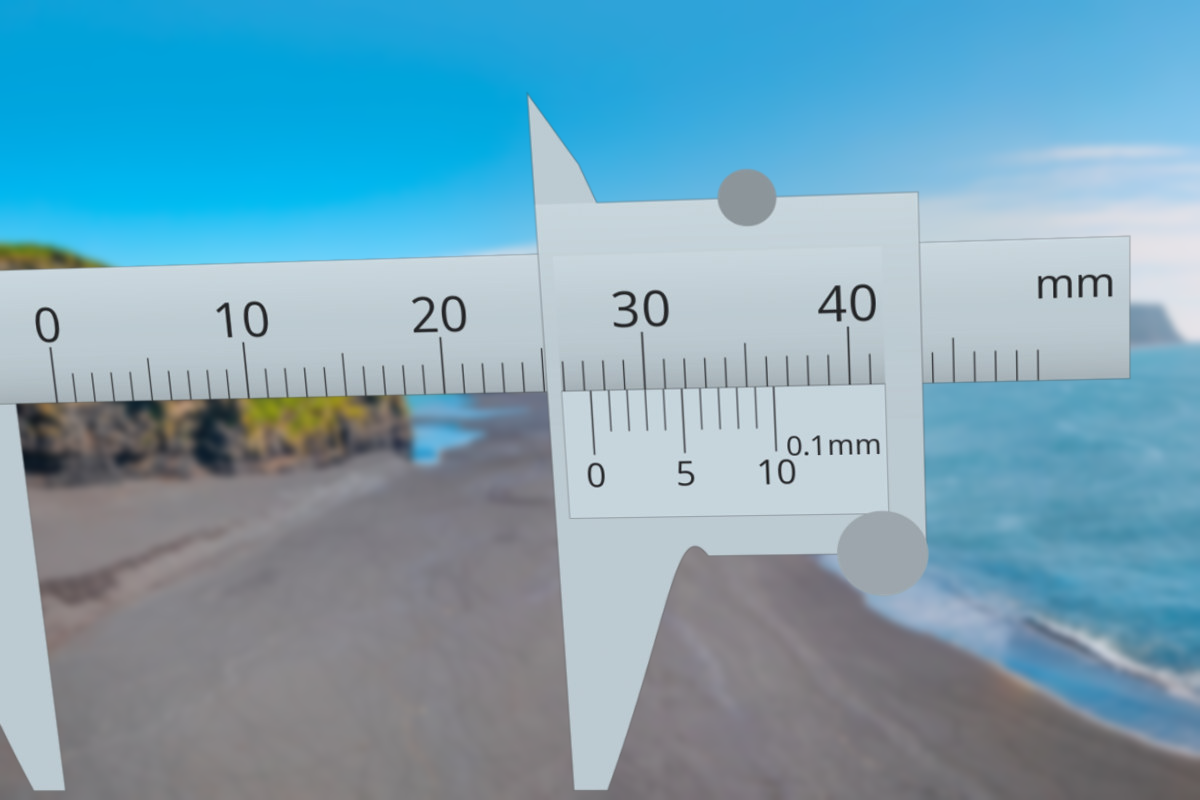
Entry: 27.3 mm
